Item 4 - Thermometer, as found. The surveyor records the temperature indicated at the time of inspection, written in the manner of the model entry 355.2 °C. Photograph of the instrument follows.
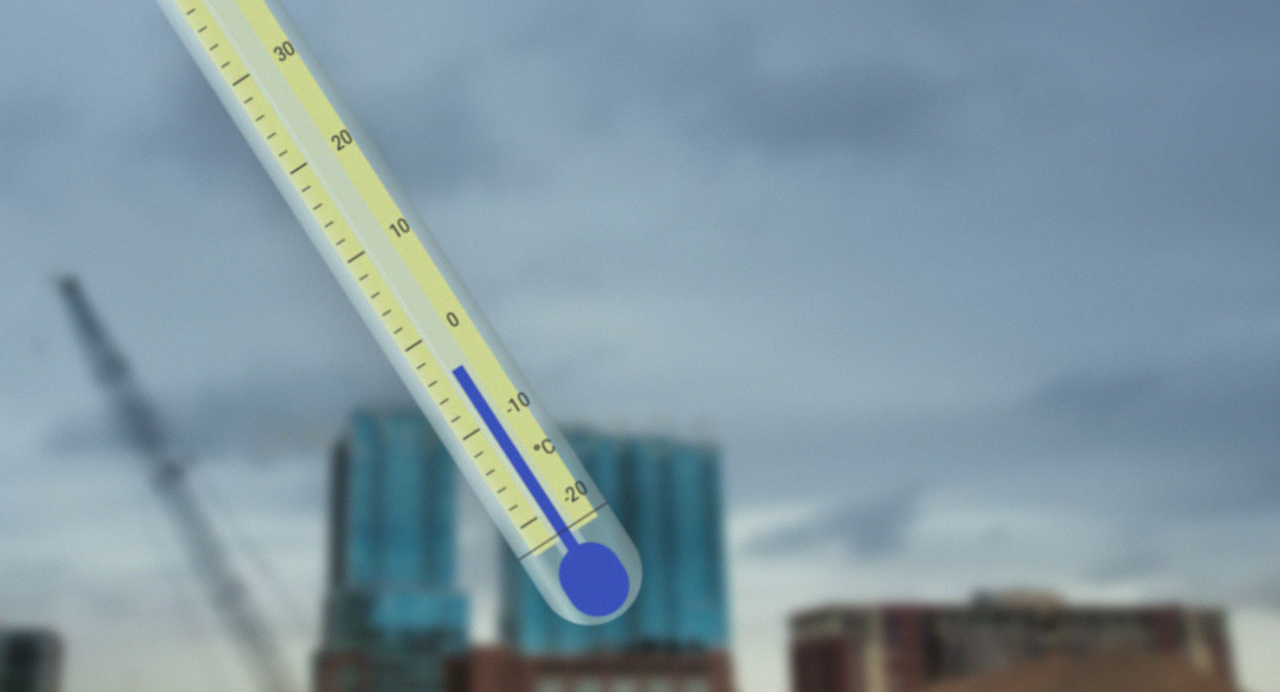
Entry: -4 °C
